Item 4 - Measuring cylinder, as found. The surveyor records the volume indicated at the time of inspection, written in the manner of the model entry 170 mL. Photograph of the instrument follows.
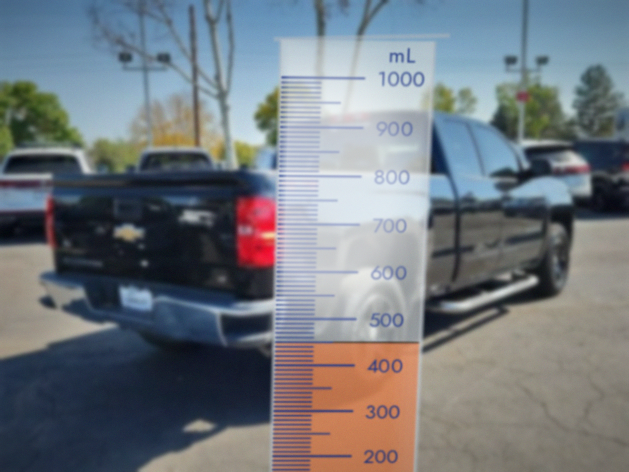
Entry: 450 mL
